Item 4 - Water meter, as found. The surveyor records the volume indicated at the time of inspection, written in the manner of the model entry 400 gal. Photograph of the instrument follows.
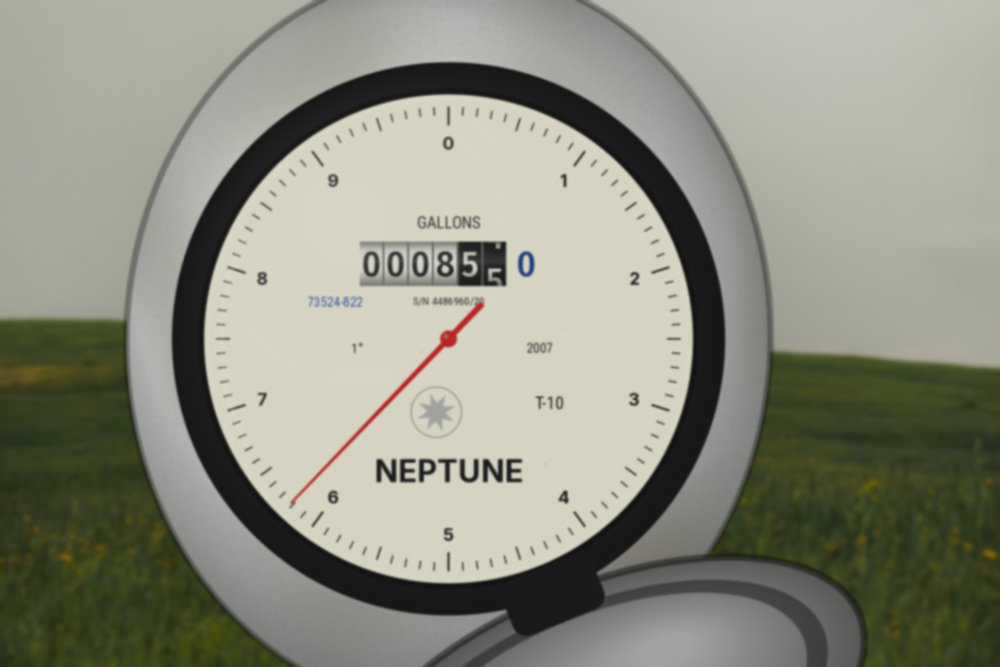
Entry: 8546.2 gal
